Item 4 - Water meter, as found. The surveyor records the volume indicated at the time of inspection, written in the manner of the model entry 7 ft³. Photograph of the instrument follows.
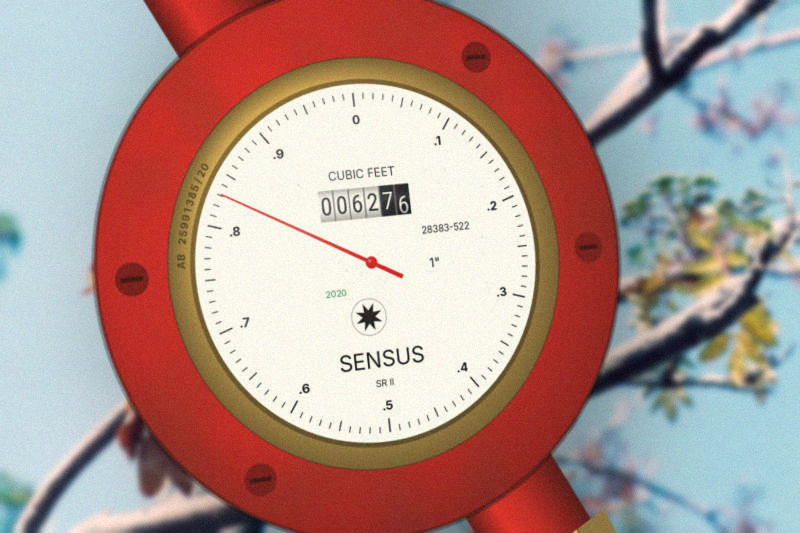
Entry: 6275.83 ft³
